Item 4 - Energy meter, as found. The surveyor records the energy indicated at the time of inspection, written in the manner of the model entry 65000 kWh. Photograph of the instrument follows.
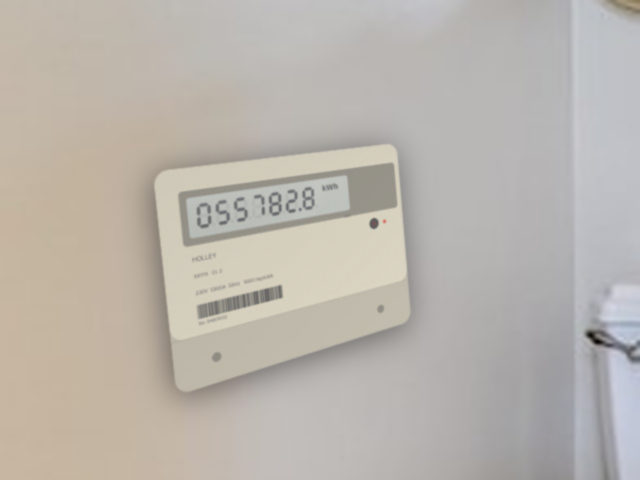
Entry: 55782.8 kWh
